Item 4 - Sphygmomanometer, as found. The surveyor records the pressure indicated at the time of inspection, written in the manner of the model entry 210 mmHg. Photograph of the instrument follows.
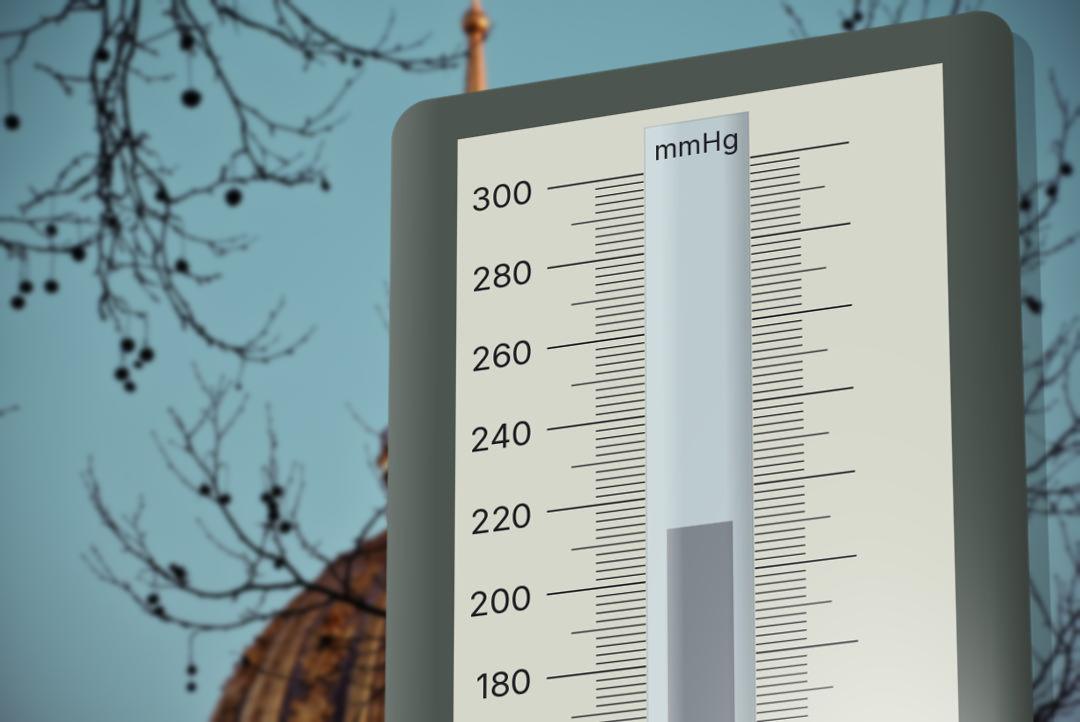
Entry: 212 mmHg
